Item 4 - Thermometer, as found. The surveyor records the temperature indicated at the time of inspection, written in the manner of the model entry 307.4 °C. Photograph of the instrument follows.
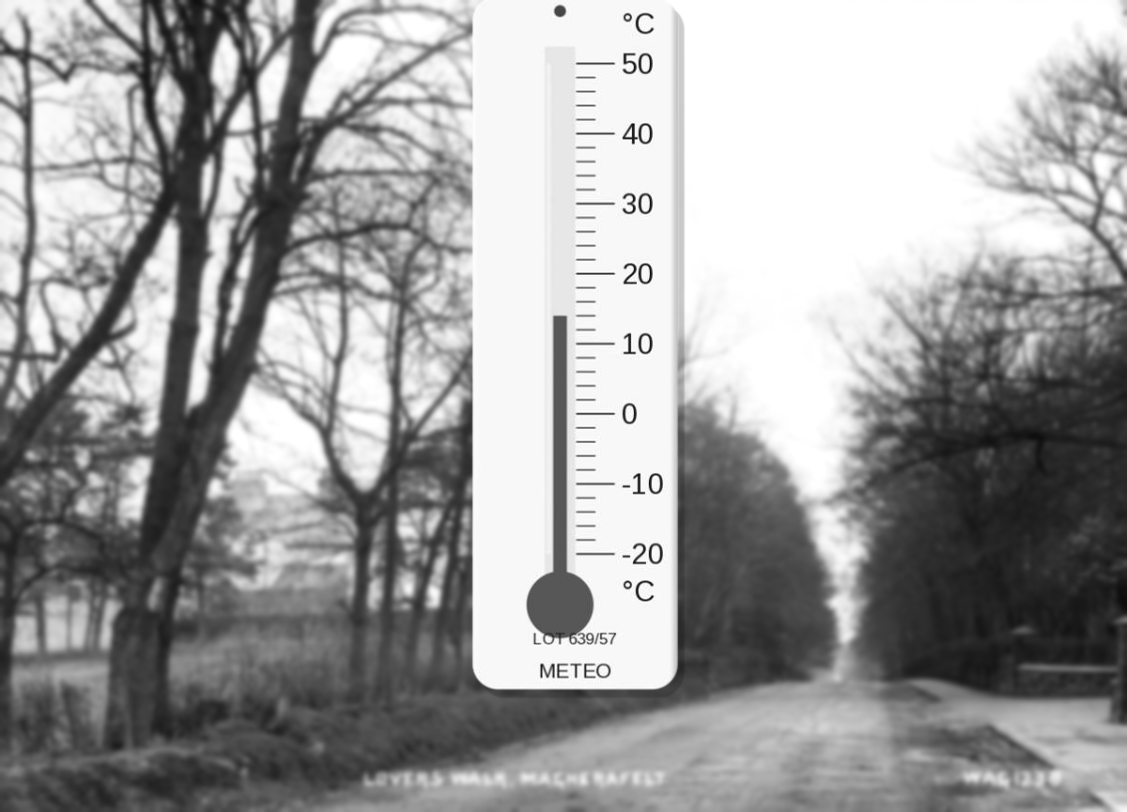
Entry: 14 °C
